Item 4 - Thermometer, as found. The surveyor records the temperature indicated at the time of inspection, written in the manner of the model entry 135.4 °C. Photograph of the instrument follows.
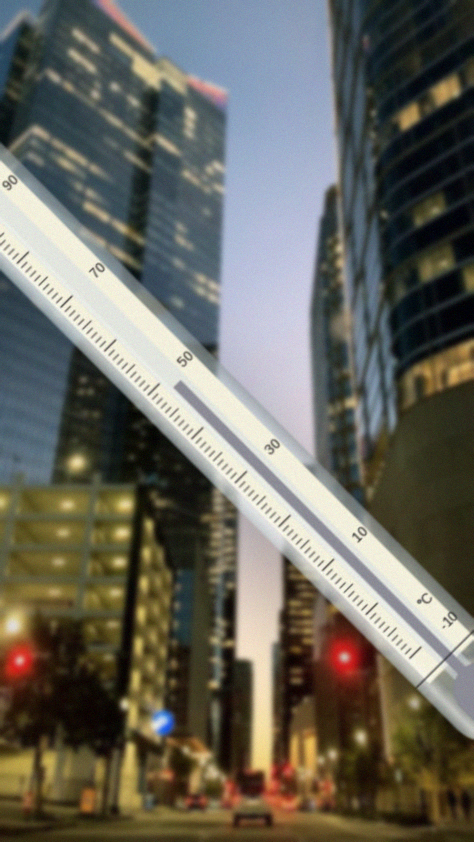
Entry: 48 °C
